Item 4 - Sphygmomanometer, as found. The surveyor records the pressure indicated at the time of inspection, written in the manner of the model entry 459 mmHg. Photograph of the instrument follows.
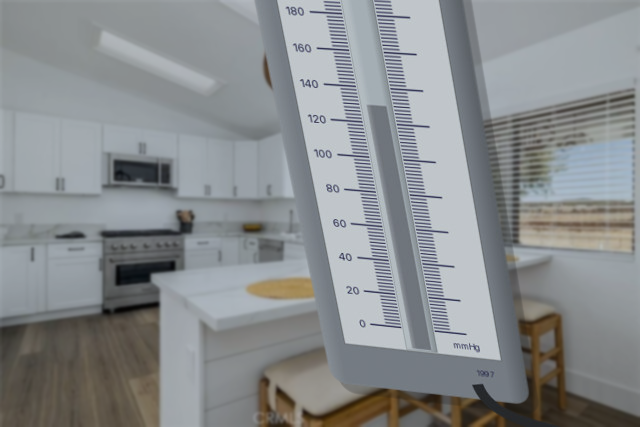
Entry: 130 mmHg
